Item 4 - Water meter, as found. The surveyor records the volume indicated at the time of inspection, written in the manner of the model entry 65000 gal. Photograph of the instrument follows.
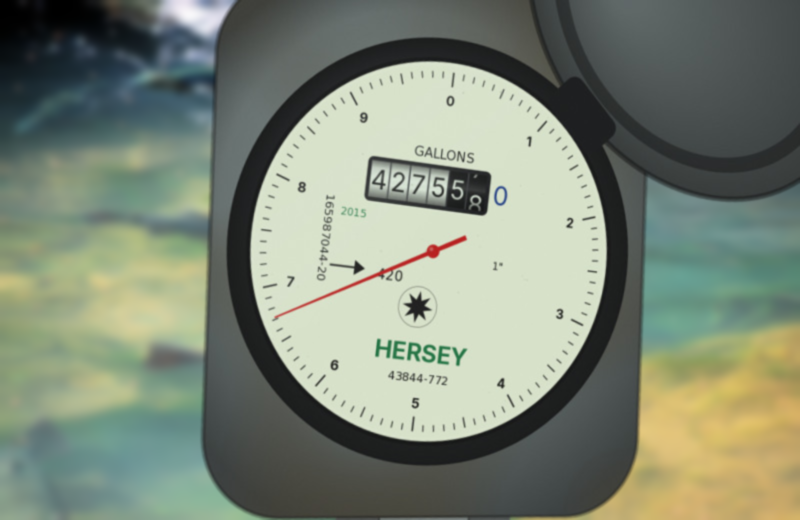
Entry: 4275576.7 gal
